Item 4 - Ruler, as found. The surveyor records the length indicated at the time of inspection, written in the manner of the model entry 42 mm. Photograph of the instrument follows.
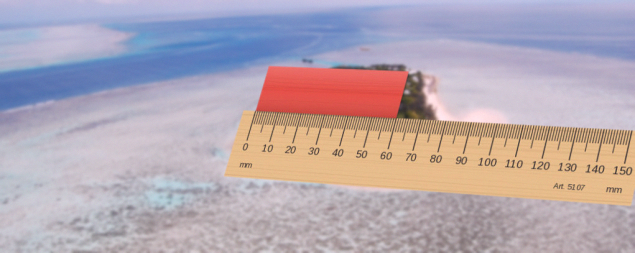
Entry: 60 mm
